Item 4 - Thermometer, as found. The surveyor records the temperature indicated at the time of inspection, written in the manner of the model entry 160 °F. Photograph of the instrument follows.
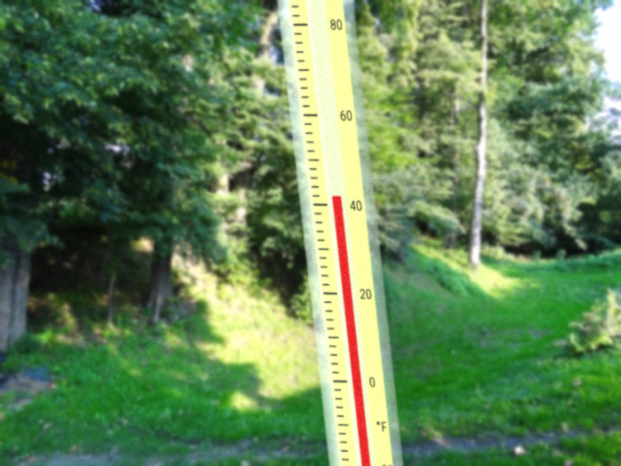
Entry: 42 °F
